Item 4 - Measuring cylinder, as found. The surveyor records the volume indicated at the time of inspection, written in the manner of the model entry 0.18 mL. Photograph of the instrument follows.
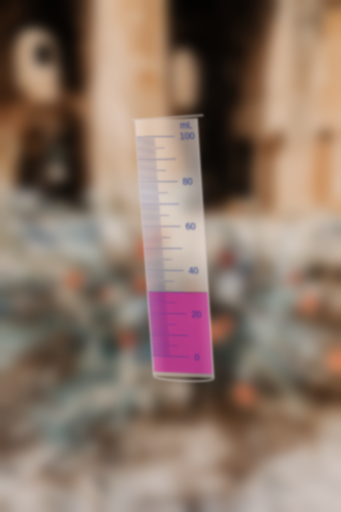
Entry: 30 mL
